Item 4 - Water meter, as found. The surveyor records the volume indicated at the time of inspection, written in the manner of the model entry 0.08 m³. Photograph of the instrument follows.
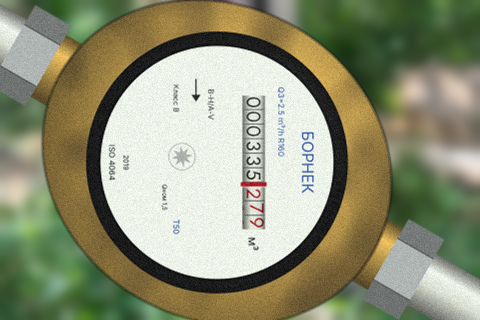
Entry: 335.279 m³
